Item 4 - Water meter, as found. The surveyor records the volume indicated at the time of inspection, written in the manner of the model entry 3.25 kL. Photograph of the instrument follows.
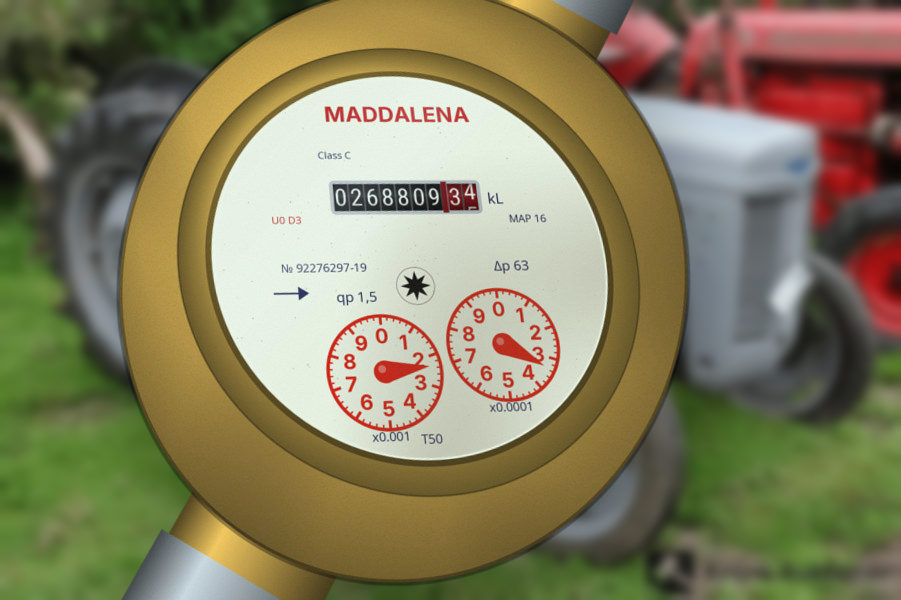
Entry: 268809.3423 kL
